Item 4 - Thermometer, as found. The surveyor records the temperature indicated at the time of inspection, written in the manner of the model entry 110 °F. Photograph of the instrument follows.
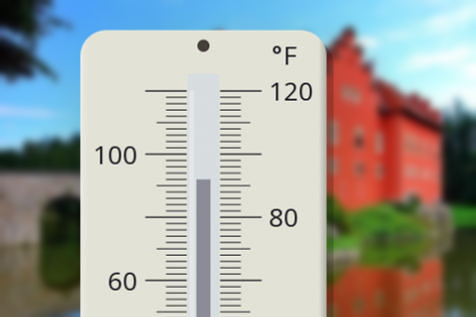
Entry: 92 °F
